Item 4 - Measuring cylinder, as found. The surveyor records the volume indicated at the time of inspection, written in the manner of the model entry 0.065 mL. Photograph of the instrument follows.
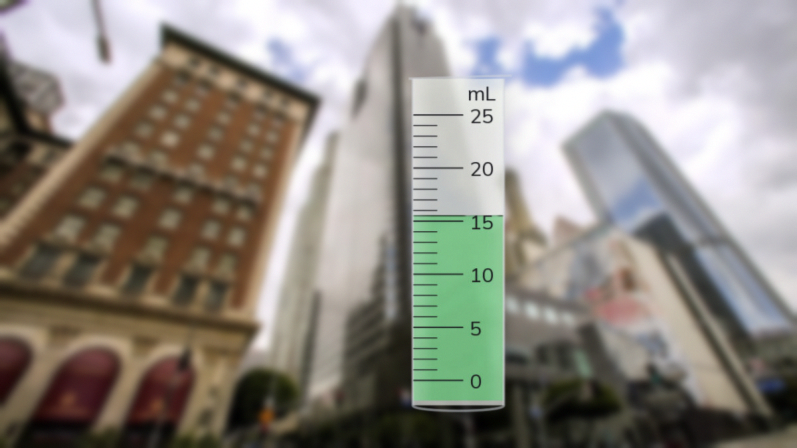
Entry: 15.5 mL
